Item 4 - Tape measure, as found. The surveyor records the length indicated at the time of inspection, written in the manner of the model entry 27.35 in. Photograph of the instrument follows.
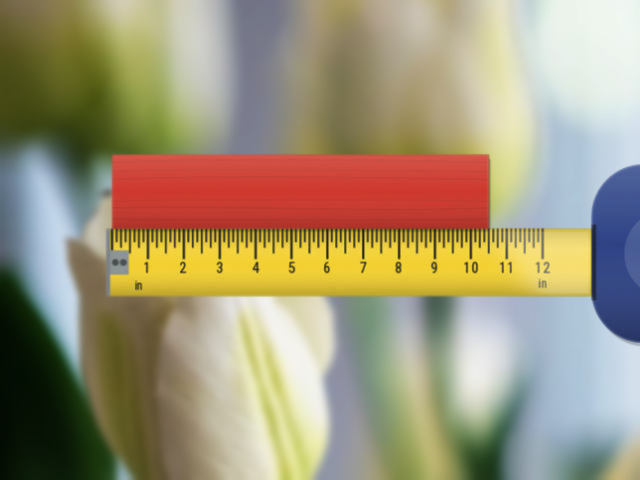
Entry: 10.5 in
